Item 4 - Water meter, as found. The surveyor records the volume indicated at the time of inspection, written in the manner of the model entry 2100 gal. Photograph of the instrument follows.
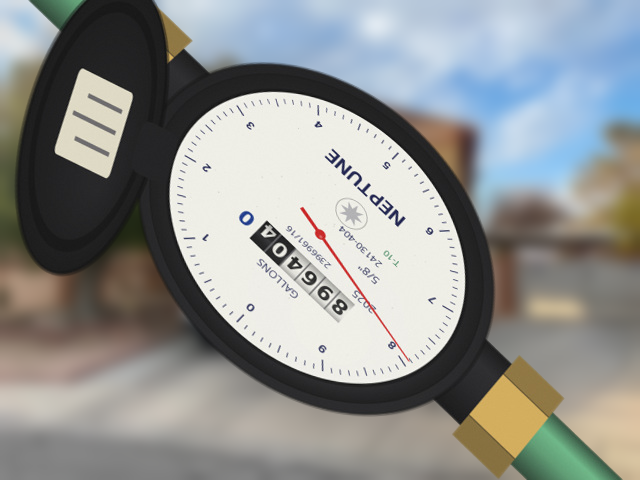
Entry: 8964037.9 gal
